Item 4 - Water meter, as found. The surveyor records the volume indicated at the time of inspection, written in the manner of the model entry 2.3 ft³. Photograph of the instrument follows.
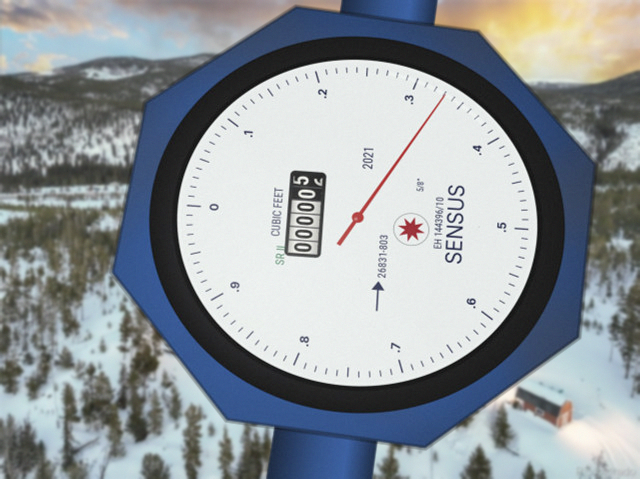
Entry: 5.33 ft³
